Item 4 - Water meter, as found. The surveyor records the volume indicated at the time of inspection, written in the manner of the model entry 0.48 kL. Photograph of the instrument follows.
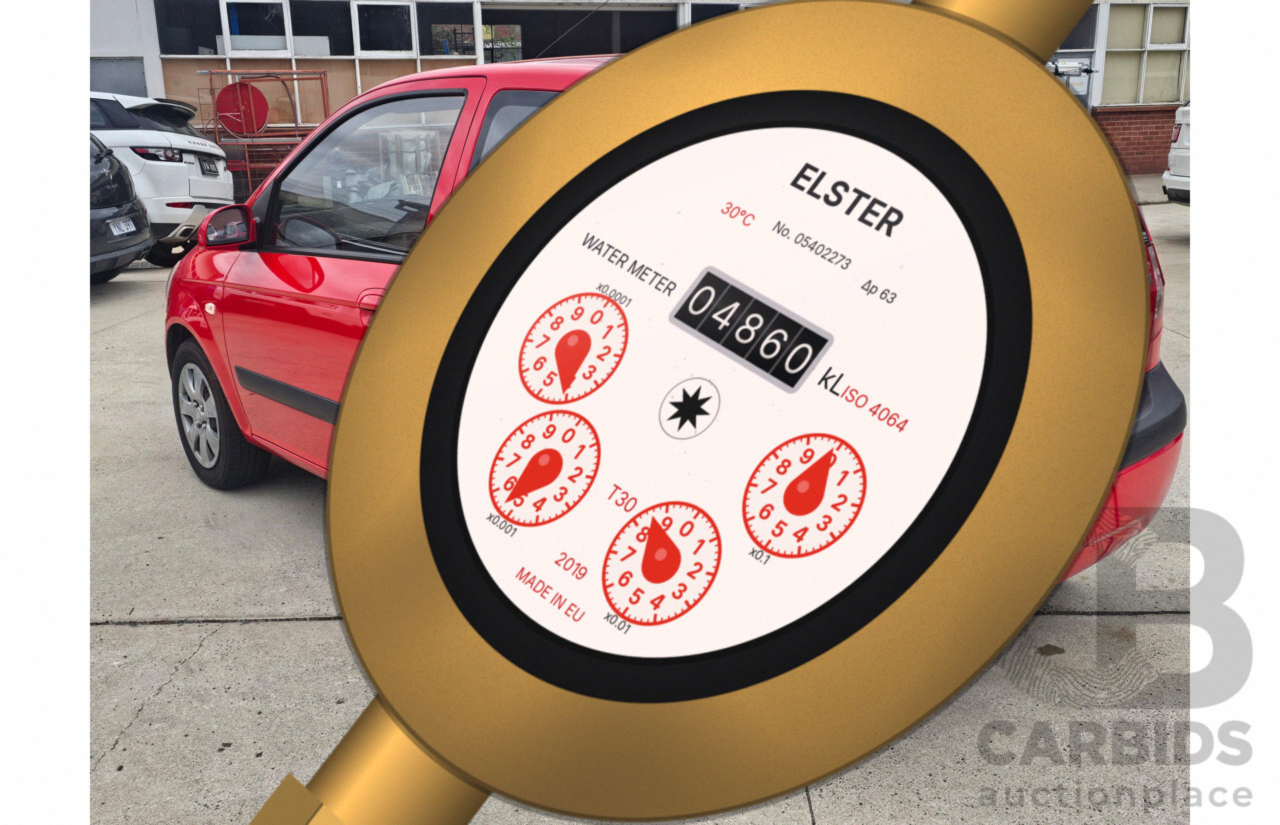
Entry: 4859.9854 kL
